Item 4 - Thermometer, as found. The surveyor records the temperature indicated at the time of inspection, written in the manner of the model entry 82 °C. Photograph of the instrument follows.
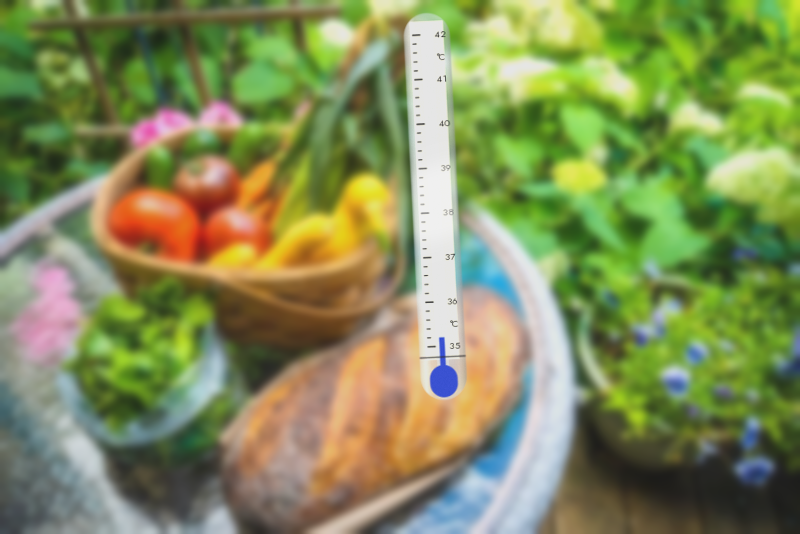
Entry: 35.2 °C
